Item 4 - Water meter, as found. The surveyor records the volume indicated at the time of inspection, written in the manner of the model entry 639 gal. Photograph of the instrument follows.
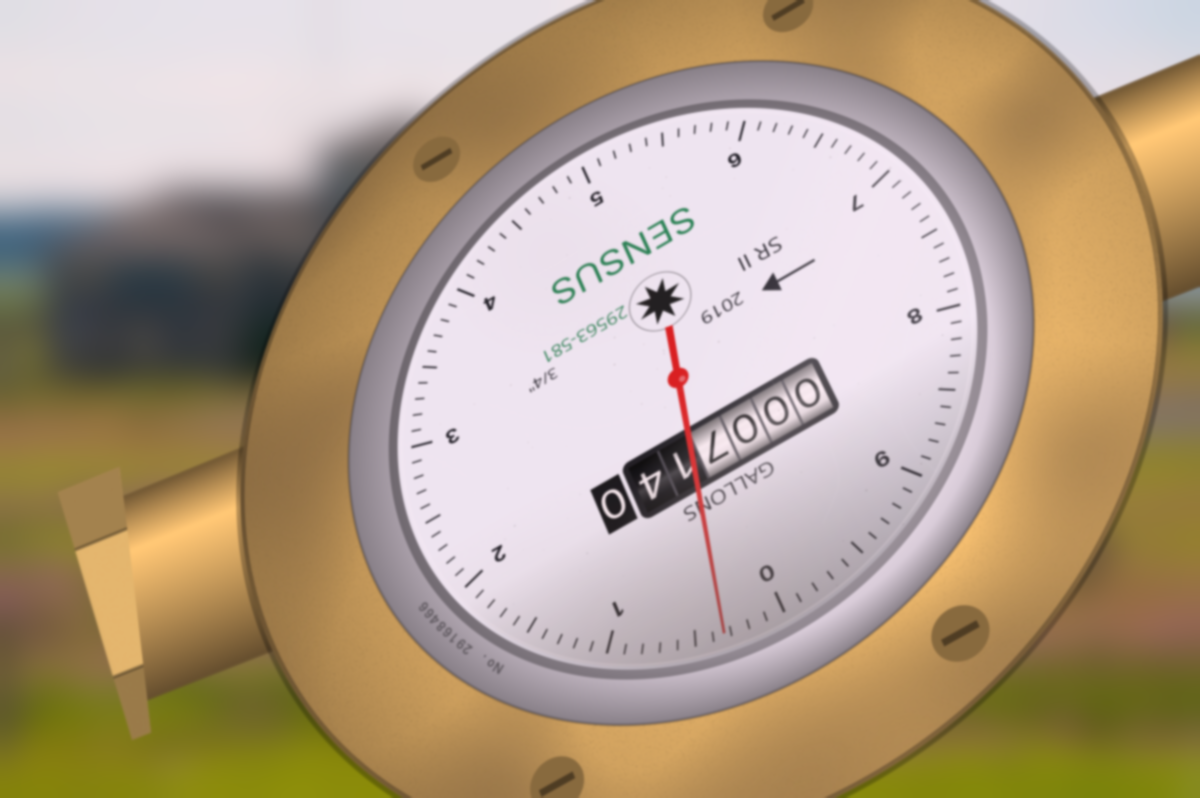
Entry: 7140.3 gal
